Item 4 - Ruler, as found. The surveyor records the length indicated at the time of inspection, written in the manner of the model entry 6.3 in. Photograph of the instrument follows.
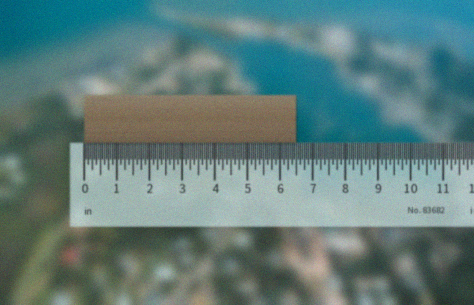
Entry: 6.5 in
